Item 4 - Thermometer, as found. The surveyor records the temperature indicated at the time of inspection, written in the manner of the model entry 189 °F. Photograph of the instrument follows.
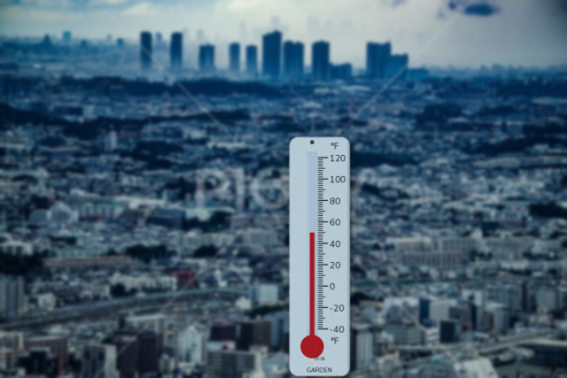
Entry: 50 °F
